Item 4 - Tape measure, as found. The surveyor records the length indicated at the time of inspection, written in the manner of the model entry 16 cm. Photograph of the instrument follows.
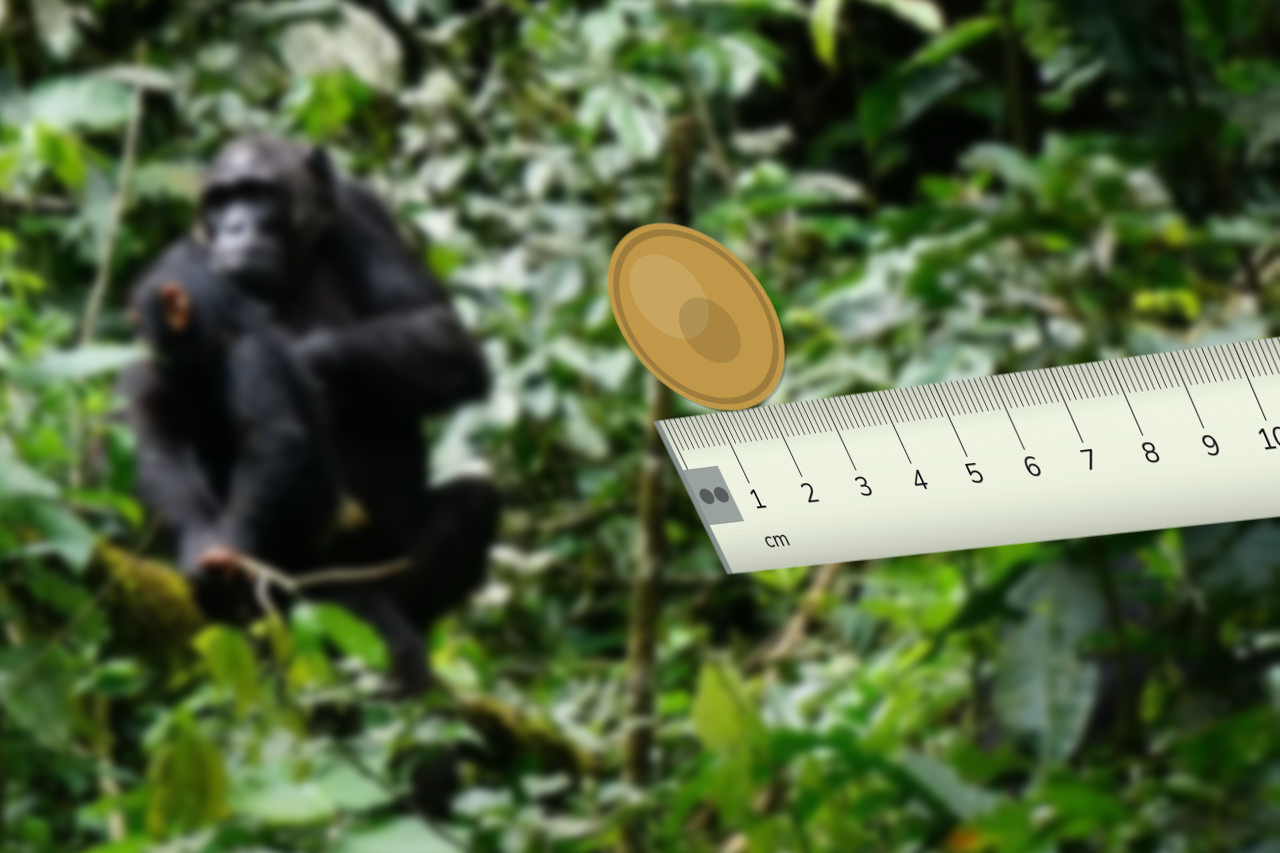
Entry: 2.9 cm
